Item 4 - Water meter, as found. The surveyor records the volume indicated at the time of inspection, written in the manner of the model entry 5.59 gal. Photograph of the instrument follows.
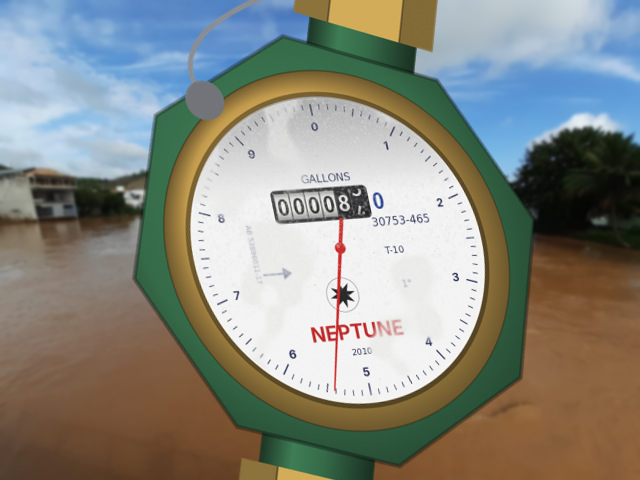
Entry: 835.4 gal
